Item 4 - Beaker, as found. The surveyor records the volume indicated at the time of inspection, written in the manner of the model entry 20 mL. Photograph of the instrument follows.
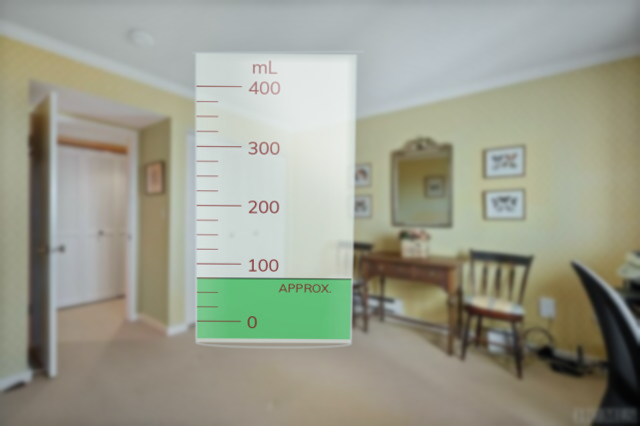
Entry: 75 mL
